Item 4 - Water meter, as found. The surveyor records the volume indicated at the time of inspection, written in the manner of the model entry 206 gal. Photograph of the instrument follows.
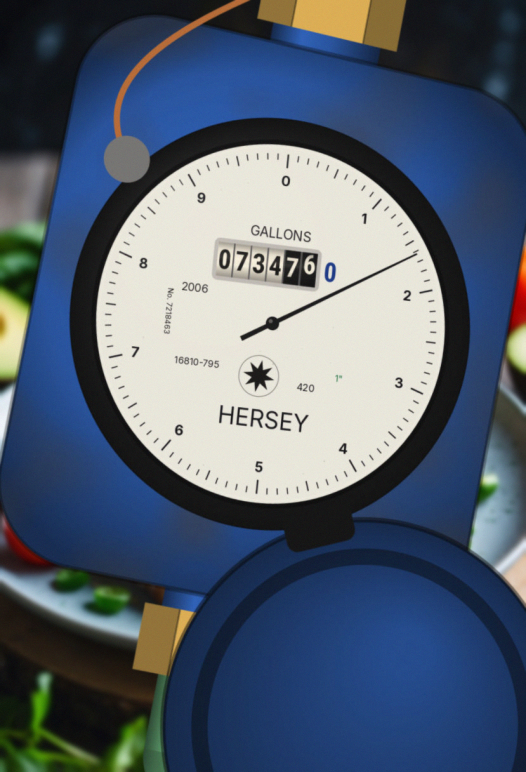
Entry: 734761.6 gal
